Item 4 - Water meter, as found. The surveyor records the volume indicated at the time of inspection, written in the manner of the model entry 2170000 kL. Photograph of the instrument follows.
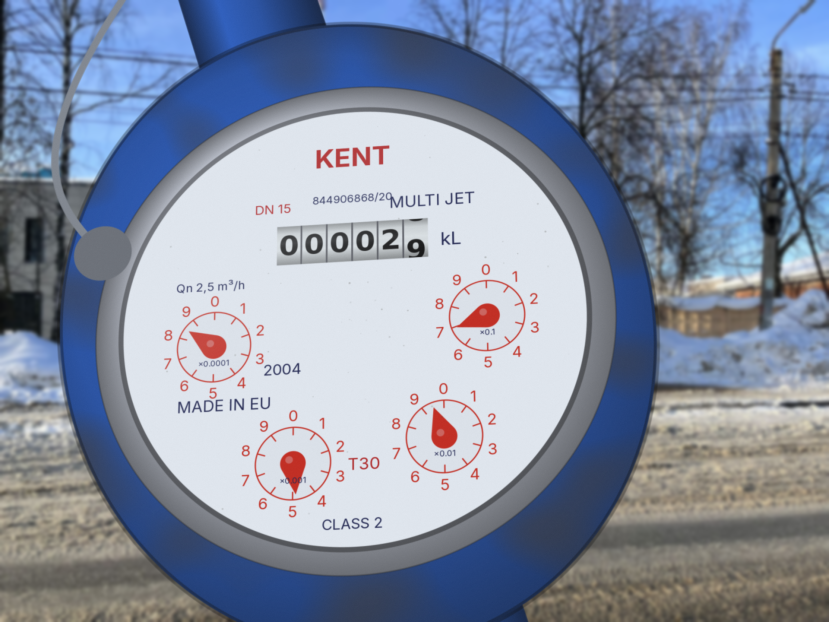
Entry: 28.6948 kL
